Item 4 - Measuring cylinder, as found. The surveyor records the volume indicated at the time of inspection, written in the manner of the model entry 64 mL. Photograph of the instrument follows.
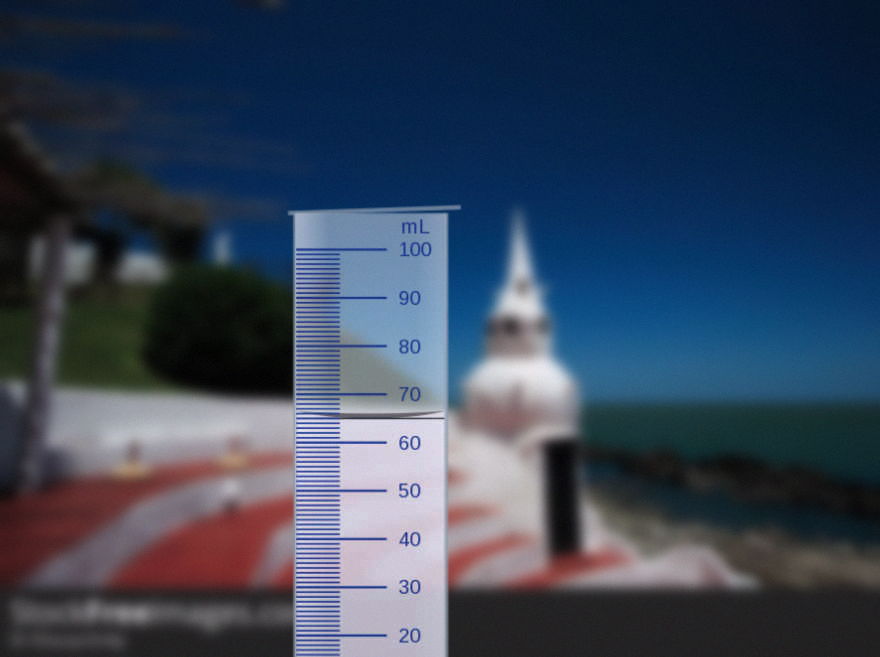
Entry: 65 mL
